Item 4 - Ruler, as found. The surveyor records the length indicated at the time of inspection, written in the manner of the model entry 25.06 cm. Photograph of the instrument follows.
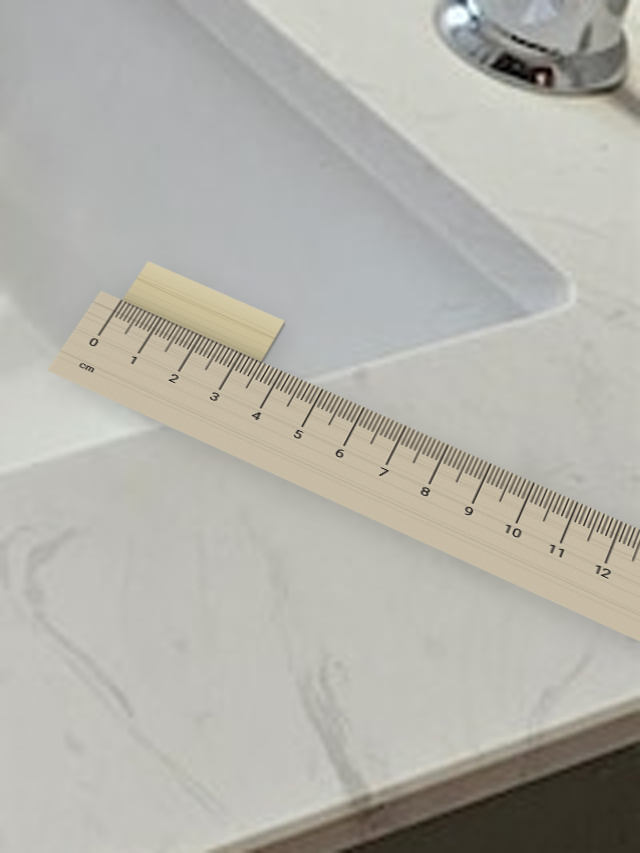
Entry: 3.5 cm
